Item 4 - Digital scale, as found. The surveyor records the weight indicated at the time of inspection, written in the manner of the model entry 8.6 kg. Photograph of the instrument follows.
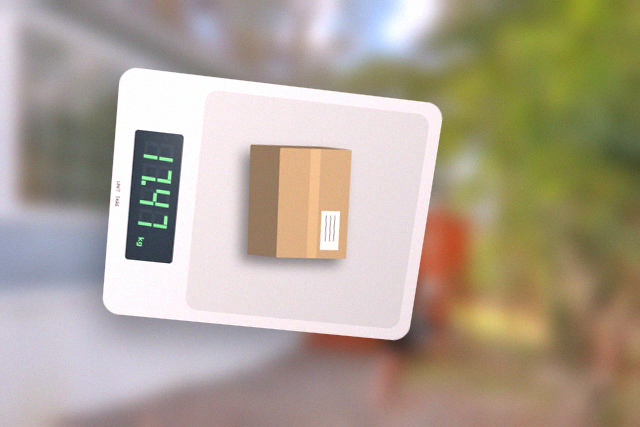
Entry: 17.47 kg
